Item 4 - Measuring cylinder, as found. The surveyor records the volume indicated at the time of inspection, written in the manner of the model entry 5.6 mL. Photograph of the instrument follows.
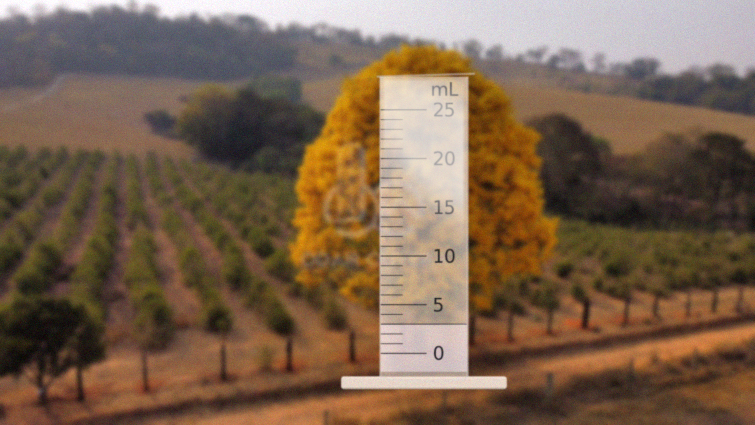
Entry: 3 mL
